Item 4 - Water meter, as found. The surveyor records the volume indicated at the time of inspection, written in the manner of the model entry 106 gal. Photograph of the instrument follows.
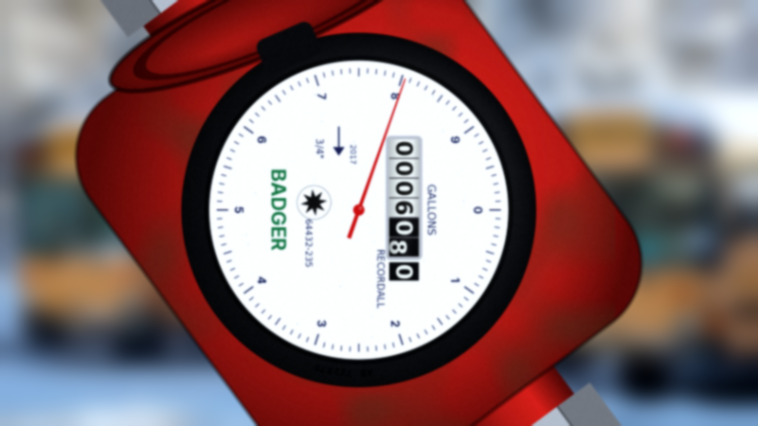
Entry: 6078.0 gal
